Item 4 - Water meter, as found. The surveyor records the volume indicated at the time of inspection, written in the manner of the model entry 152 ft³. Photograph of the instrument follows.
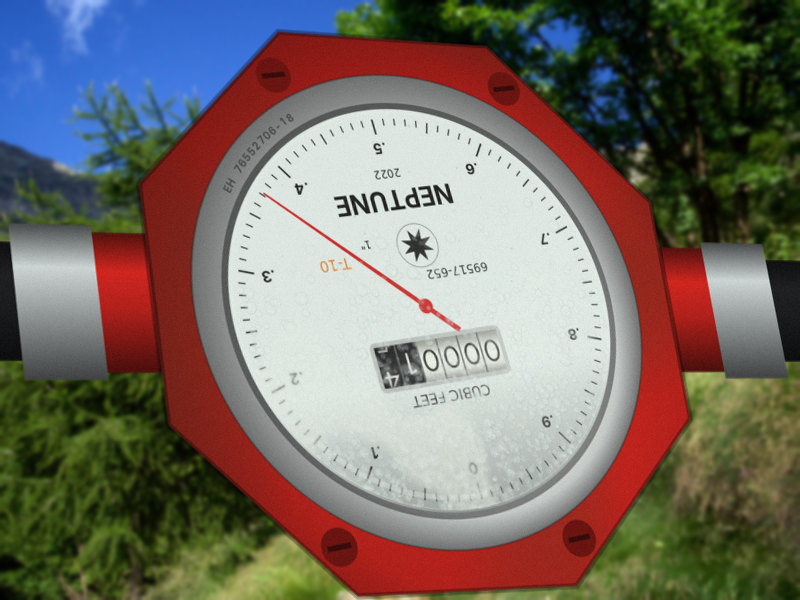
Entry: 14.37 ft³
